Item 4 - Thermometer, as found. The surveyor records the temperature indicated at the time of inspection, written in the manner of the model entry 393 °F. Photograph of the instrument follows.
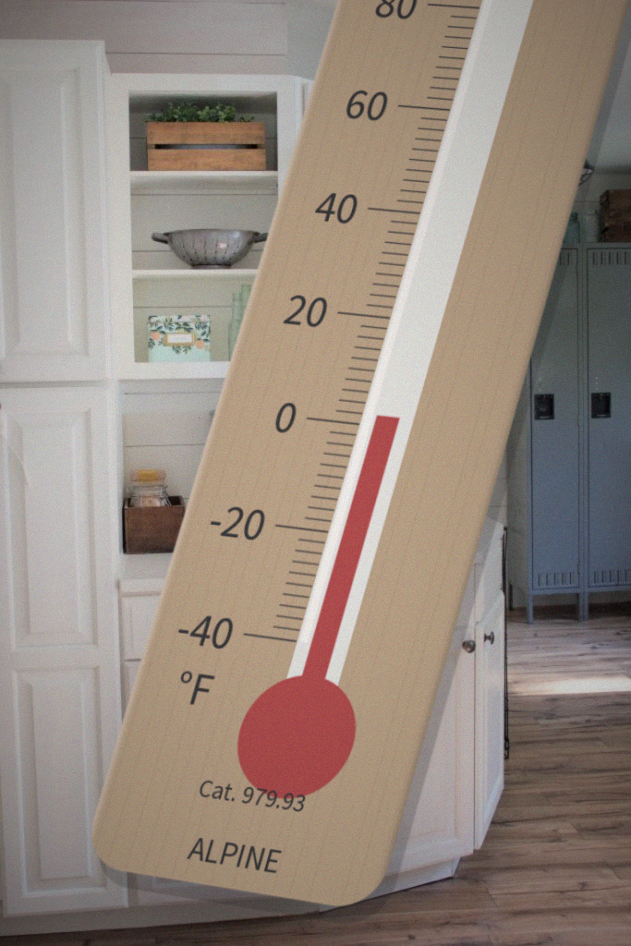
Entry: 2 °F
